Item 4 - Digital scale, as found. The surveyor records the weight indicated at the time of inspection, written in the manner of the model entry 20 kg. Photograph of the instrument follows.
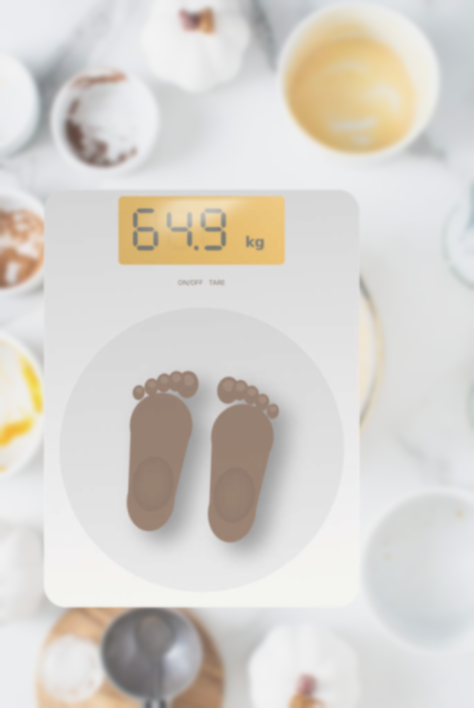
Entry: 64.9 kg
